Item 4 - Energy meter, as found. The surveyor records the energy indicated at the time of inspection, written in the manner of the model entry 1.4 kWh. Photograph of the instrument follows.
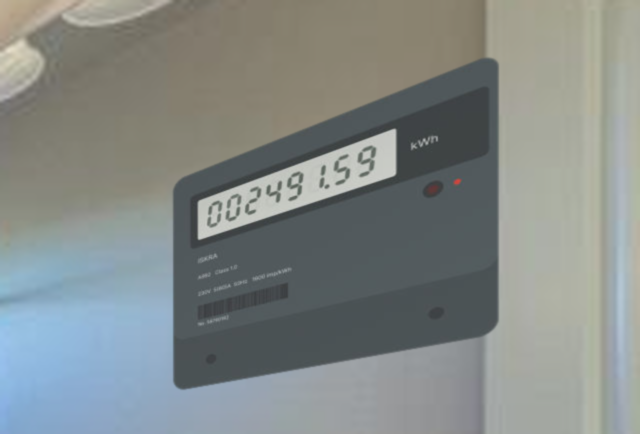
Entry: 2491.59 kWh
